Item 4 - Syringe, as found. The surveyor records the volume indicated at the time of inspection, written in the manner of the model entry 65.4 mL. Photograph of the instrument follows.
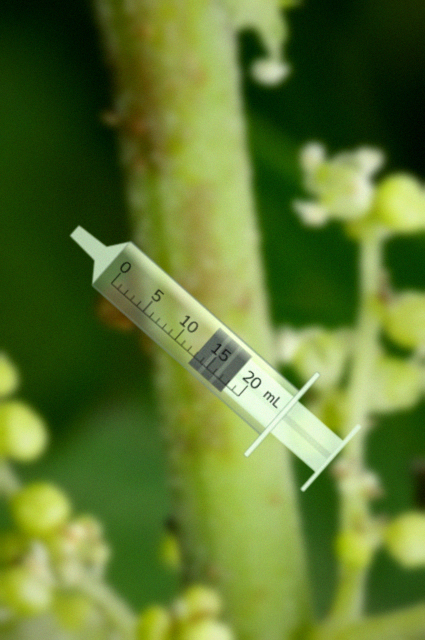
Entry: 13 mL
